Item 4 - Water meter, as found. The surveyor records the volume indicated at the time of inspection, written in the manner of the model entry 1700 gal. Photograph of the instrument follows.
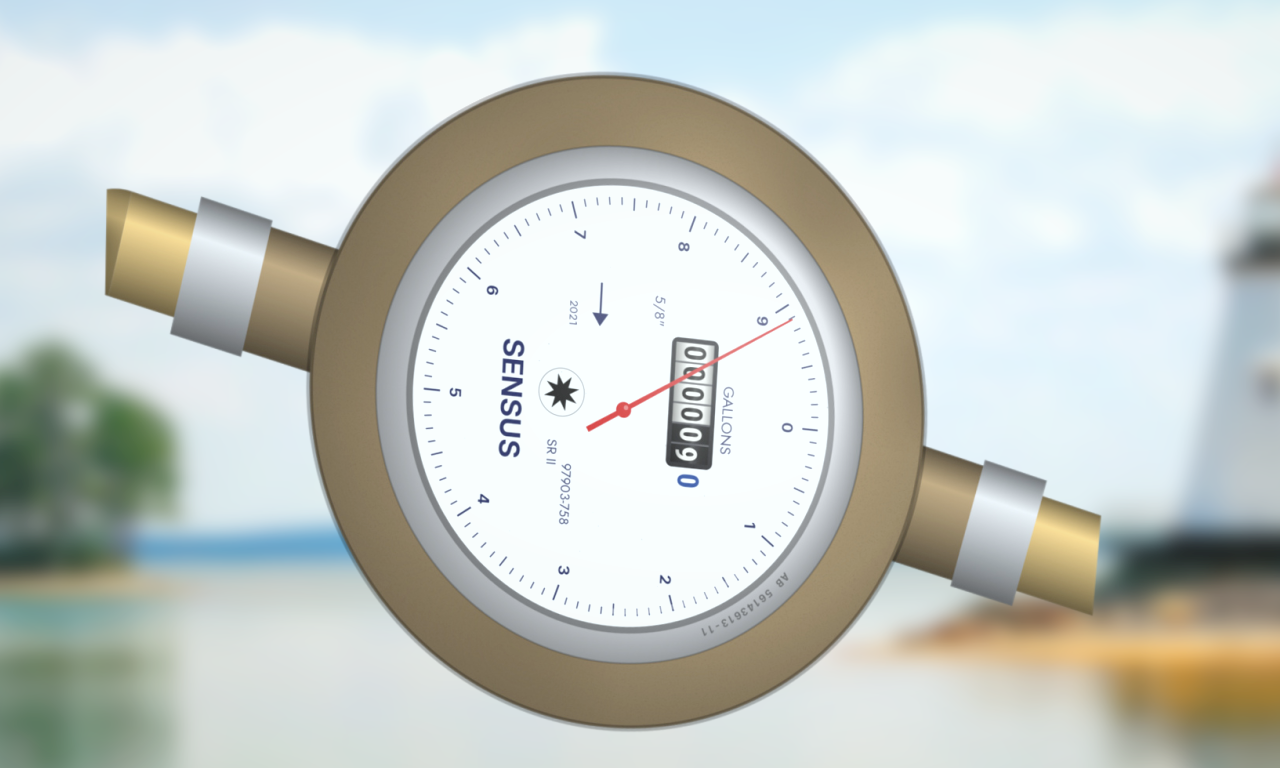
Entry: 89.1 gal
